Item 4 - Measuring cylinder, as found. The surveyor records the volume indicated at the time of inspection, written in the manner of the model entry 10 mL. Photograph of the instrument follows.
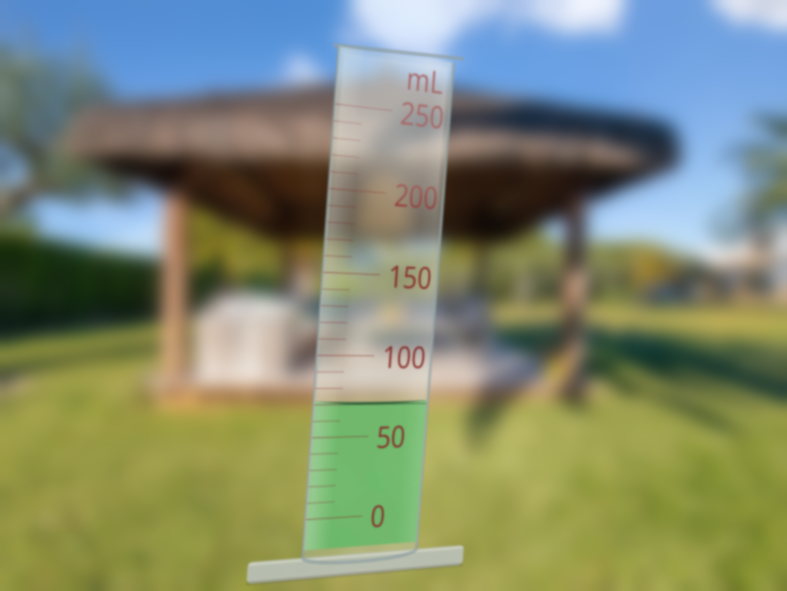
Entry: 70 mL
